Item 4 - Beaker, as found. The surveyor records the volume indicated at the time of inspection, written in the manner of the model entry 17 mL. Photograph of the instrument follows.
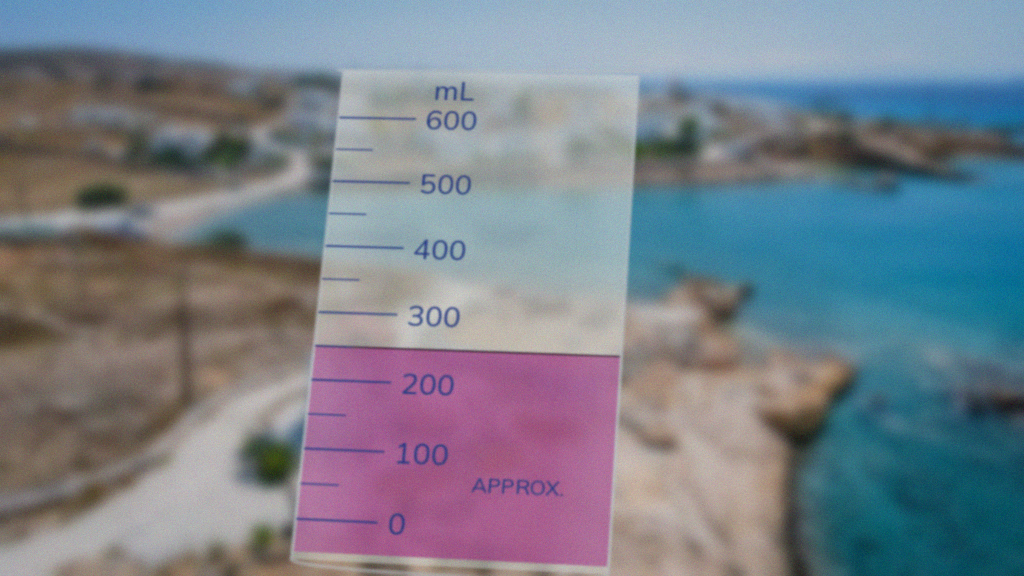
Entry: 250 mL
